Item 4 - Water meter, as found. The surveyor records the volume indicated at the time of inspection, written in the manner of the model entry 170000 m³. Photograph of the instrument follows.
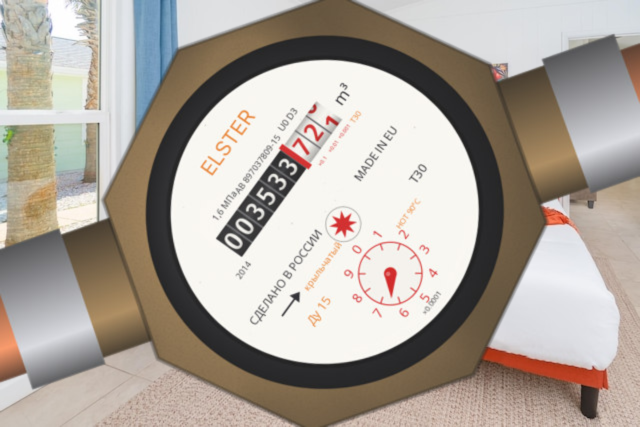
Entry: 3533.7206 m³
